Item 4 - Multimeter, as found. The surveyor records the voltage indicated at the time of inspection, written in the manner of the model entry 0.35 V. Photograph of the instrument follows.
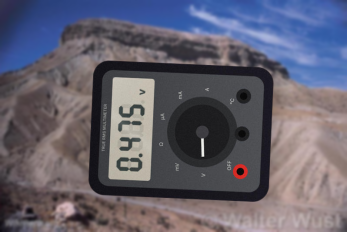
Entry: 0.475 V
